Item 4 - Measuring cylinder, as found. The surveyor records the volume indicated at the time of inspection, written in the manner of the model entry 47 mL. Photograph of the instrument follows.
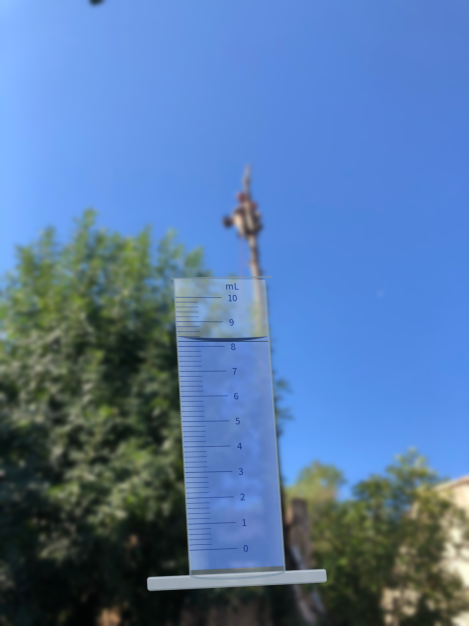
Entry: 8.2 mL
